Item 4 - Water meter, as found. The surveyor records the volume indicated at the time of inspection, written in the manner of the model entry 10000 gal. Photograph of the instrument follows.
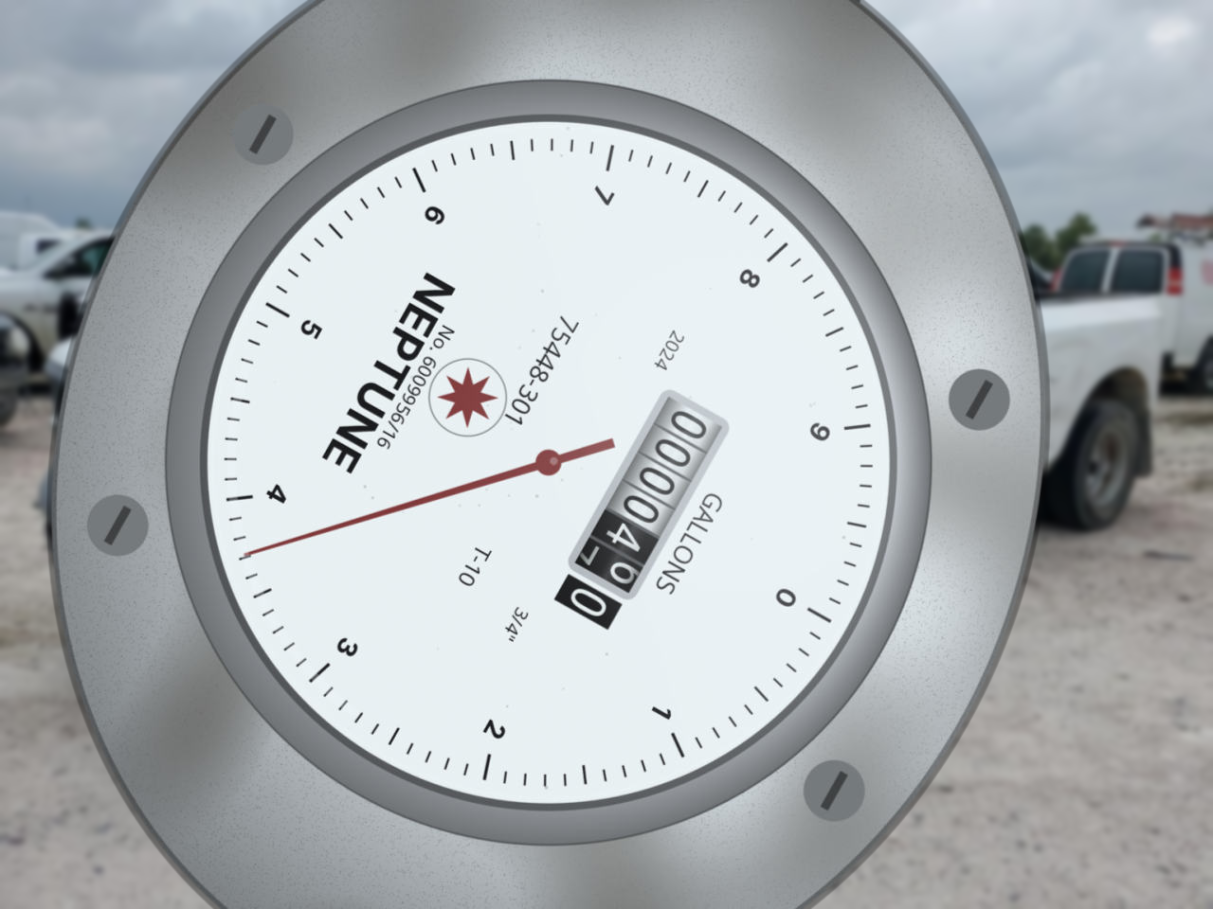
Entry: 463.7 gal
